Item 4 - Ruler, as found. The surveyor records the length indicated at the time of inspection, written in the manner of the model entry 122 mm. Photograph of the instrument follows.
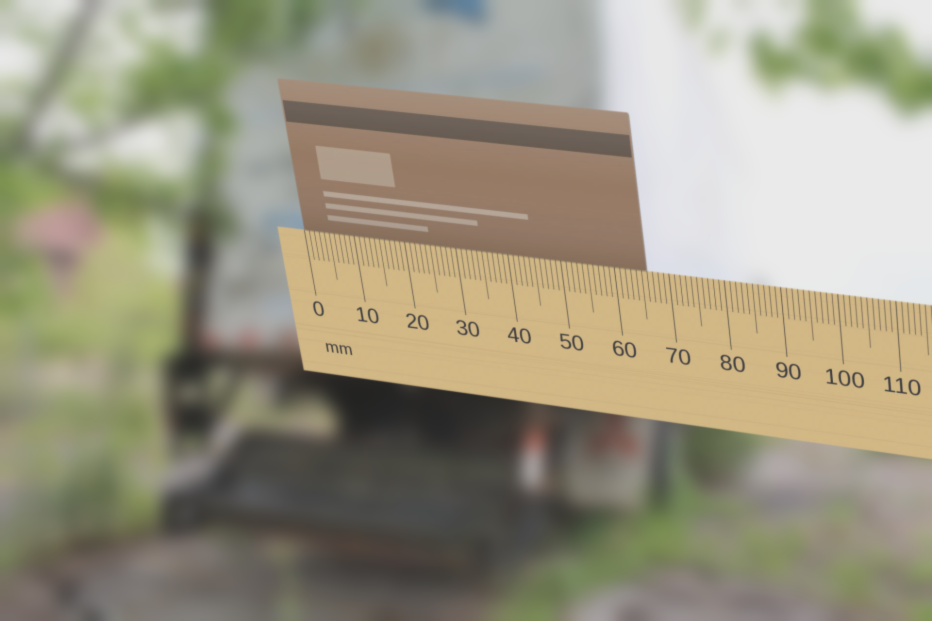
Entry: 66 mm
